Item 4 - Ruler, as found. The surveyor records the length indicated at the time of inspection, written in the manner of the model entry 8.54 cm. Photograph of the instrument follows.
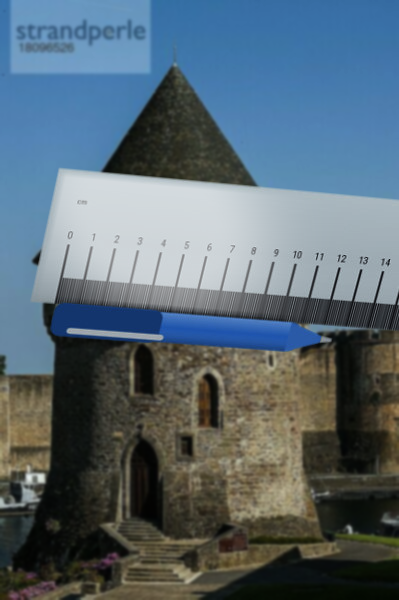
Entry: 12.5 cm
